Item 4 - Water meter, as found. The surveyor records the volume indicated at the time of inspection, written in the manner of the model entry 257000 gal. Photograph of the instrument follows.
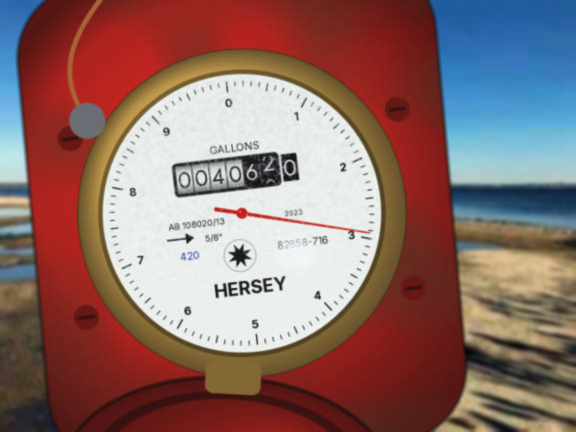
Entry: 40622.9 gal
